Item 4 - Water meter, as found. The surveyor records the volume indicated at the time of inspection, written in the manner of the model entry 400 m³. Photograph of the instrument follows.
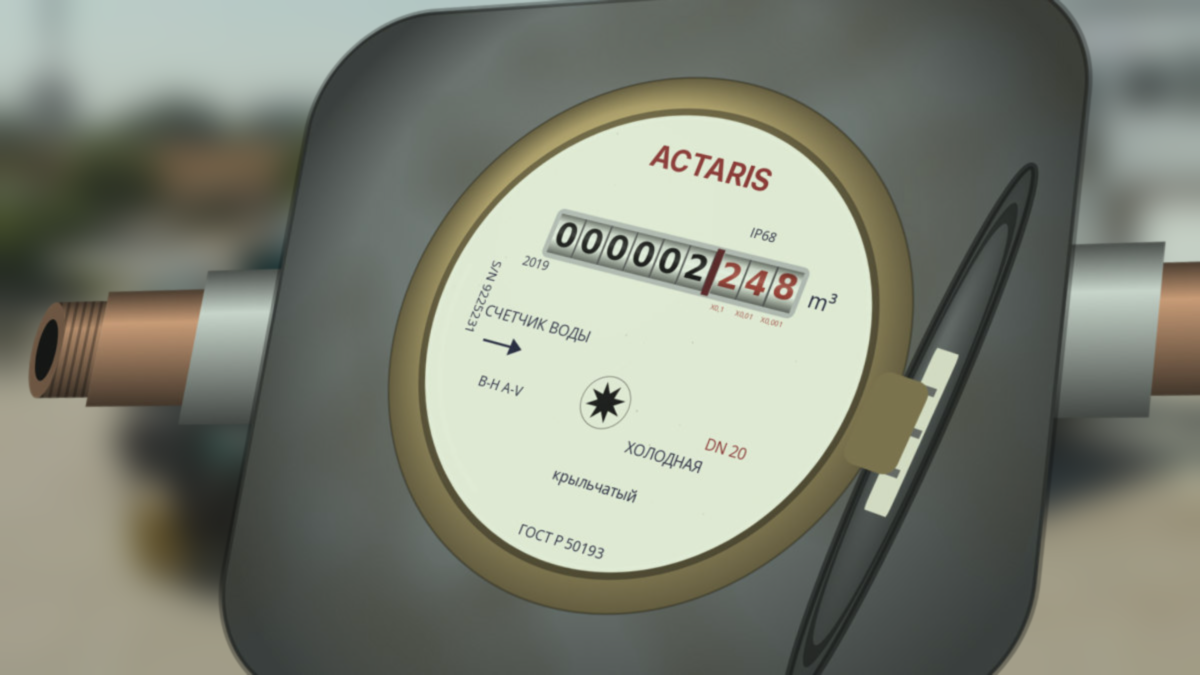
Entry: 2.248 m³
